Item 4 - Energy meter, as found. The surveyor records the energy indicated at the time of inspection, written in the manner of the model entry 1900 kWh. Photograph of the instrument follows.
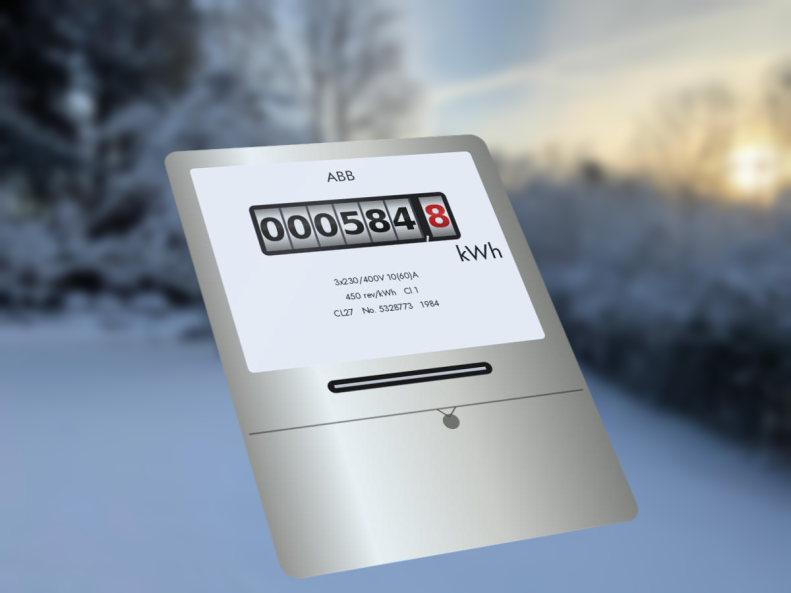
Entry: 584.8 kWh
